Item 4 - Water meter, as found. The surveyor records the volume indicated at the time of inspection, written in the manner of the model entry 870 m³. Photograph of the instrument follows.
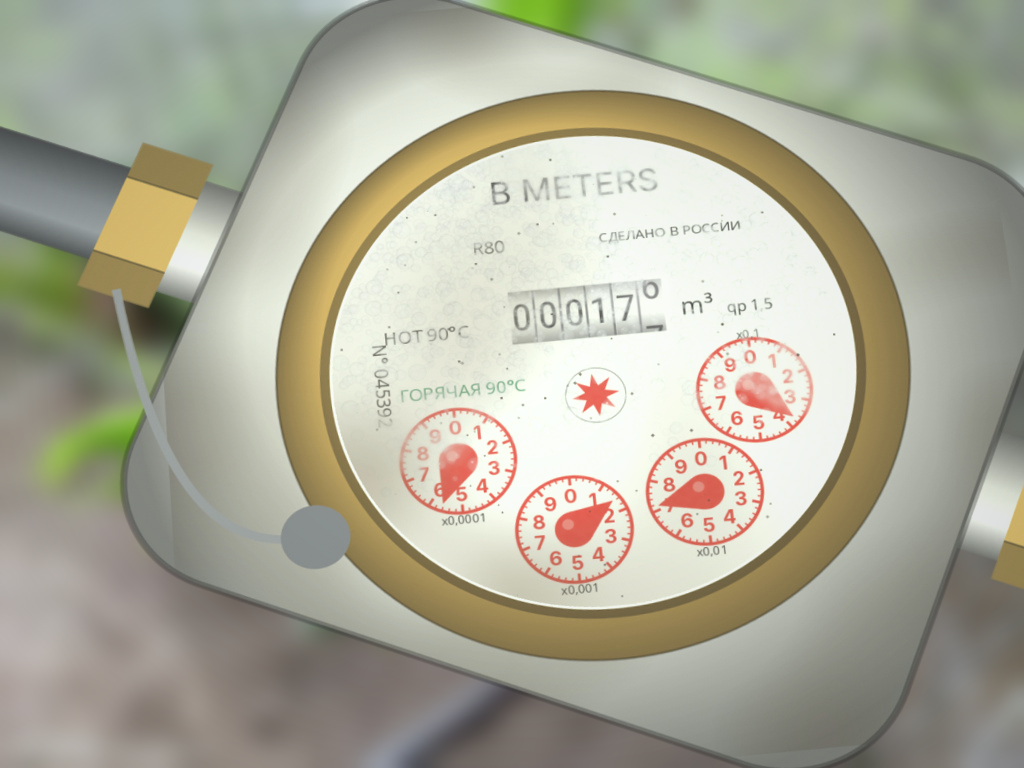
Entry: 176.3715 m³
